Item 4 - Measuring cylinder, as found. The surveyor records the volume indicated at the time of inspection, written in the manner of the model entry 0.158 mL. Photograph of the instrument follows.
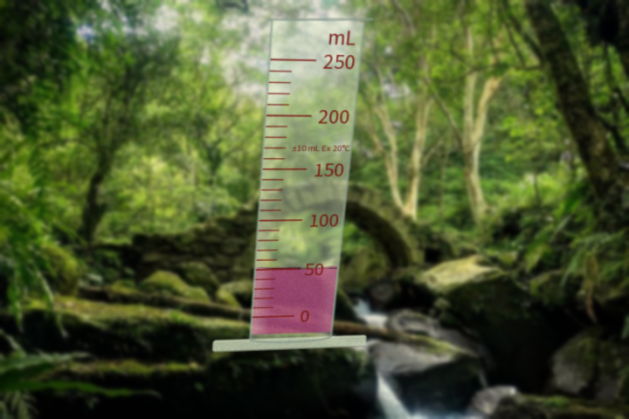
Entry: 50 mL
